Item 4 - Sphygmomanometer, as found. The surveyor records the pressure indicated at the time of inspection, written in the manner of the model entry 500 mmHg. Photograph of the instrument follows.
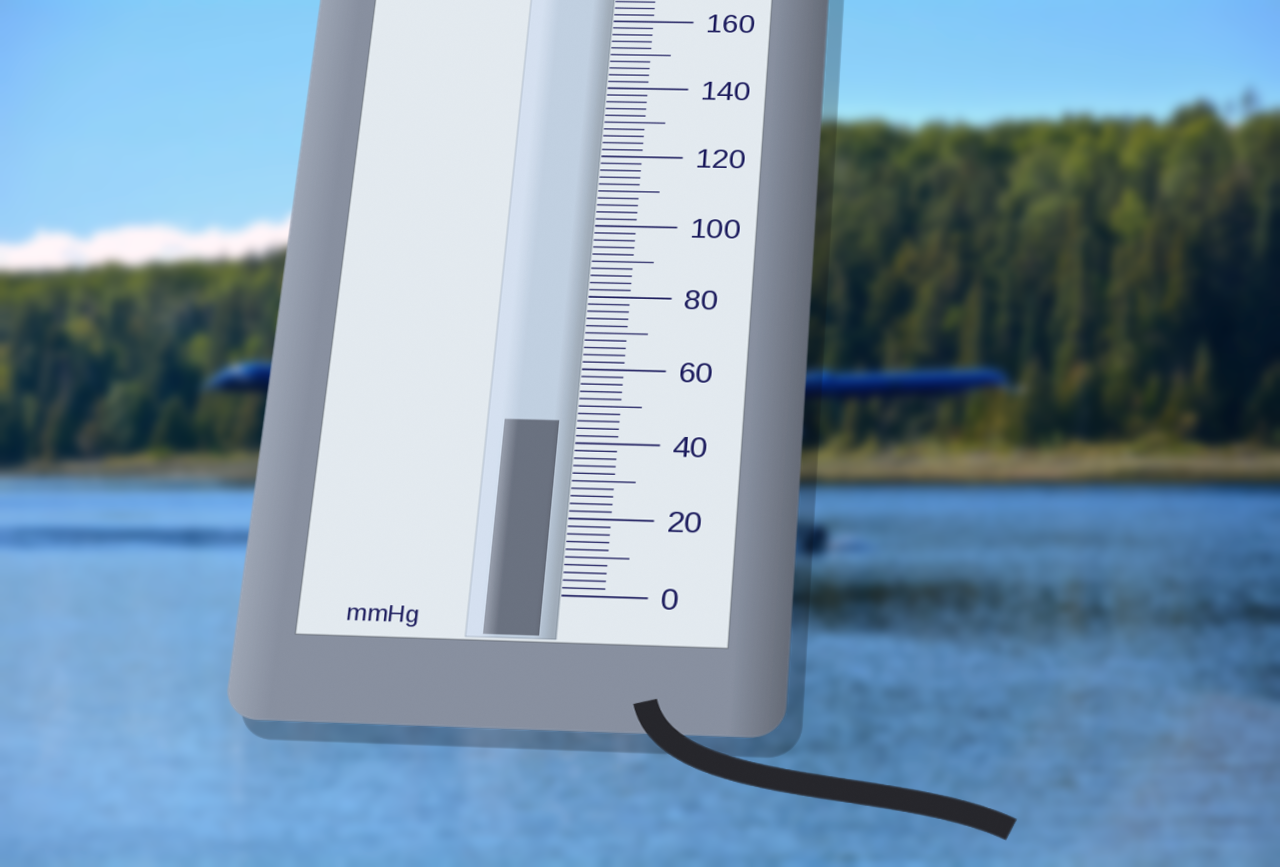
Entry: 46 mmHg
